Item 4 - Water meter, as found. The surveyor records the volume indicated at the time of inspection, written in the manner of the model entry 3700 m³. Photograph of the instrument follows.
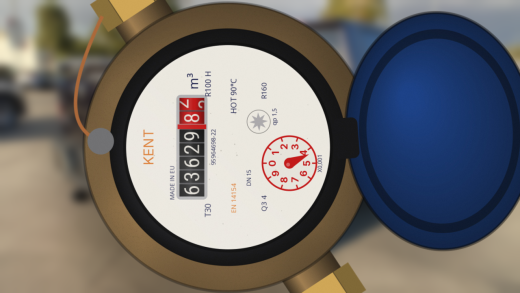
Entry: 63629.824 m³
